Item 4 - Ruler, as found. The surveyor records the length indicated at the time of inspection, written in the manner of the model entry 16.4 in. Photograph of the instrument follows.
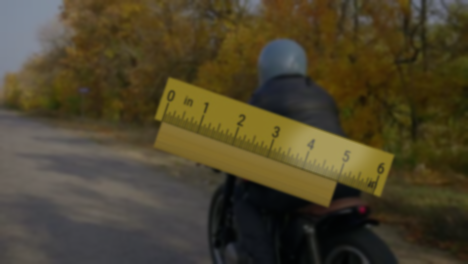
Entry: 5 in
